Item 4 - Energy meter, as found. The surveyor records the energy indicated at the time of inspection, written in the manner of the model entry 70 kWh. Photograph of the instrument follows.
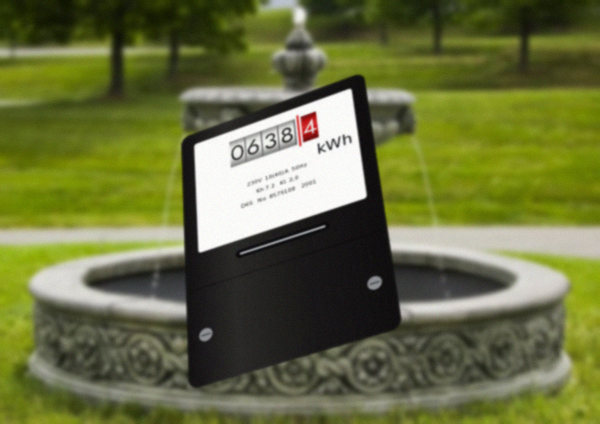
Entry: 638.4 kWh
